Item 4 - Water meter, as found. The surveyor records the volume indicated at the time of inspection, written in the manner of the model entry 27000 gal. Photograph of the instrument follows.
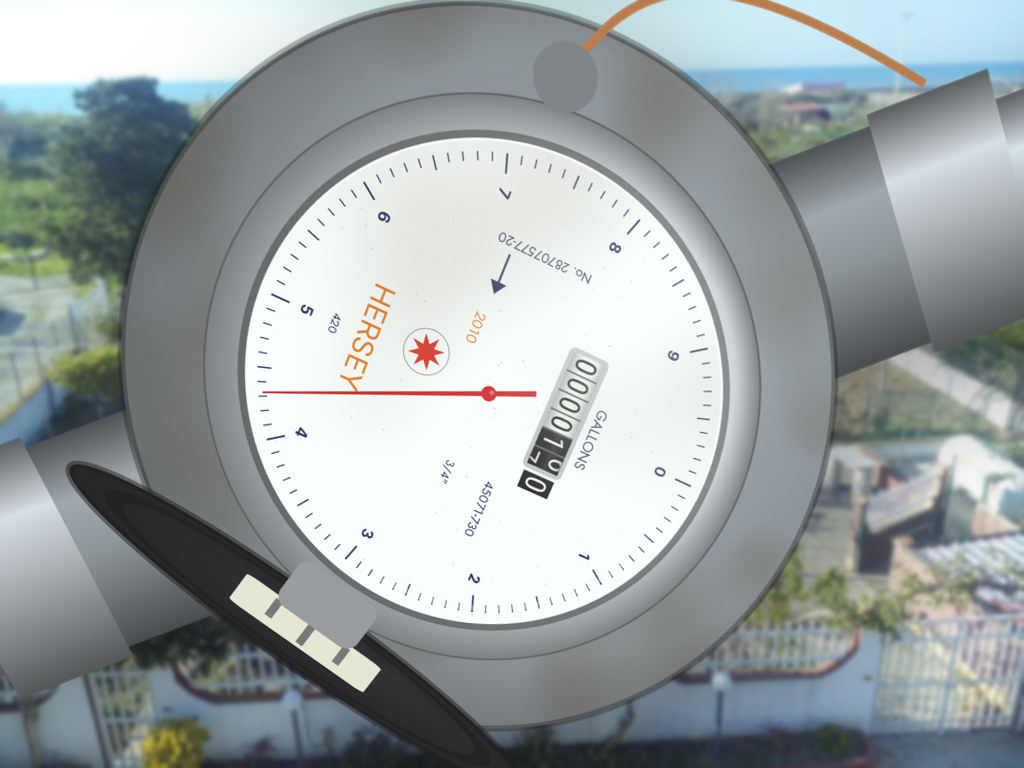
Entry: 164.3 gal
